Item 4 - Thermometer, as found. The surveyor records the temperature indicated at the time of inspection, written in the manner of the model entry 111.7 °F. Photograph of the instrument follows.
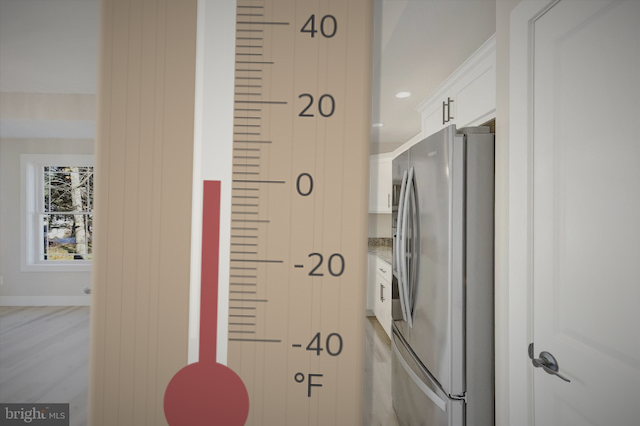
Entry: 0 °F
